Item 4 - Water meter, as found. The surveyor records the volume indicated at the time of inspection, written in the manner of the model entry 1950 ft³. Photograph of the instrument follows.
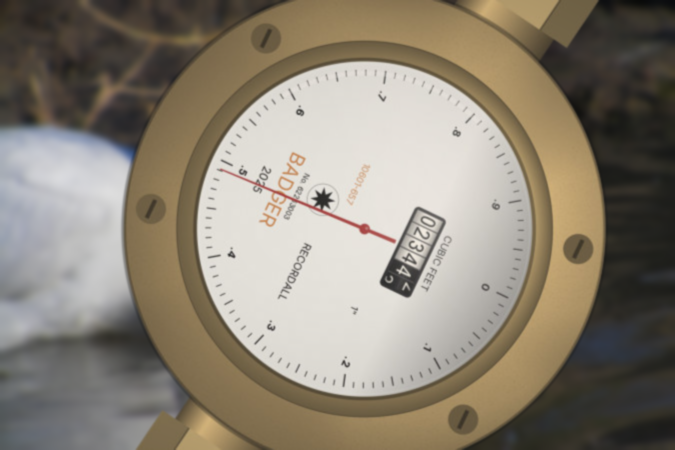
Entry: 23442.49 ft³
